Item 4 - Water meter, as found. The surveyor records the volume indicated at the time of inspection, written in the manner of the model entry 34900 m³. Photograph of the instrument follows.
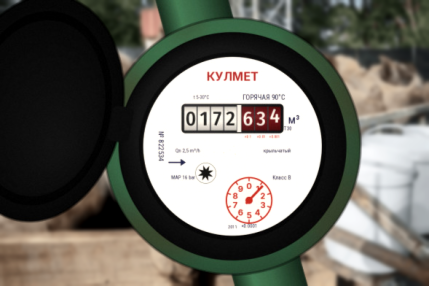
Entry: 172.6341 m³
